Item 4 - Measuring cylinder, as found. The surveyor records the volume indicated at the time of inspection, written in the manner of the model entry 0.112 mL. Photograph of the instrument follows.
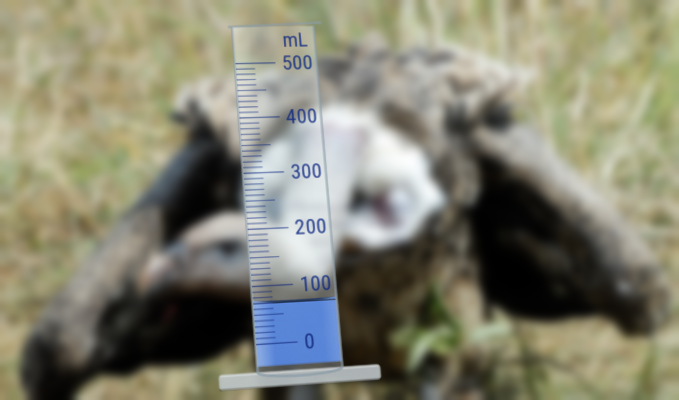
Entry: 70 mL
